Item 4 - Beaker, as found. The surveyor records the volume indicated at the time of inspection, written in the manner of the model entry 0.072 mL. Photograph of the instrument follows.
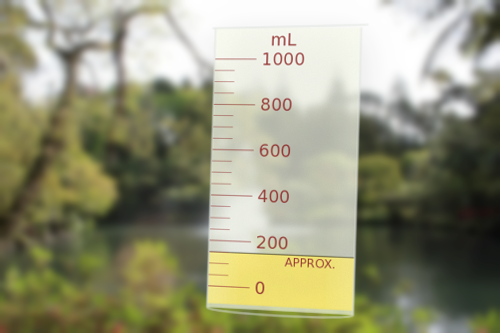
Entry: 150 mL
